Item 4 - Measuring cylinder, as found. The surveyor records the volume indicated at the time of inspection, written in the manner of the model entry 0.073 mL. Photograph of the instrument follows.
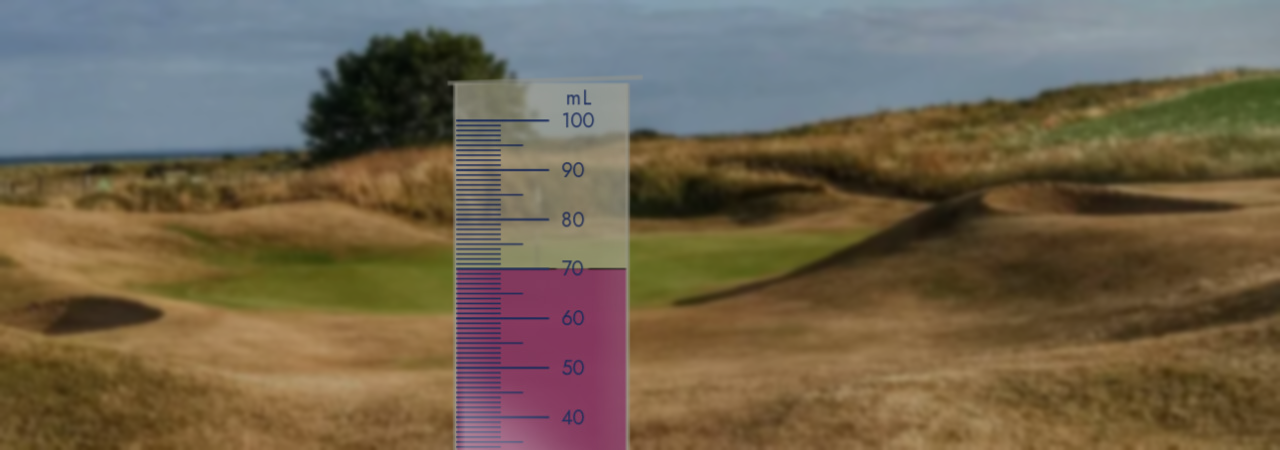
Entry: 70 mL
